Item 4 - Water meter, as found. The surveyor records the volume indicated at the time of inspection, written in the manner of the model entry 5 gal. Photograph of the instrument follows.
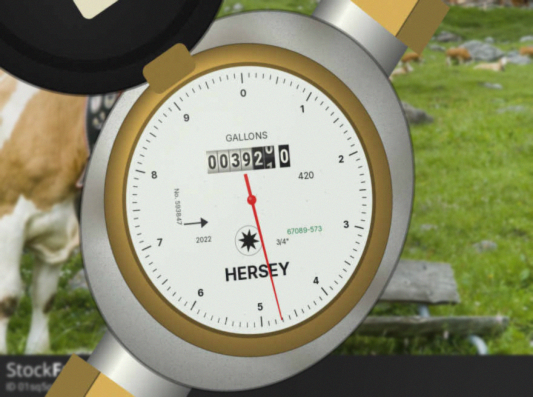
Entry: 39204.7 gal
